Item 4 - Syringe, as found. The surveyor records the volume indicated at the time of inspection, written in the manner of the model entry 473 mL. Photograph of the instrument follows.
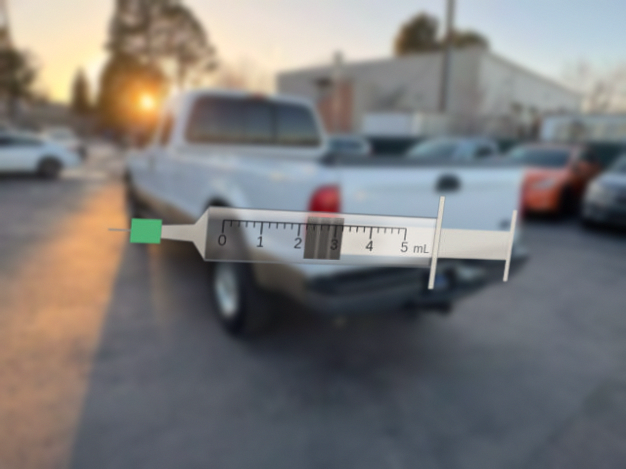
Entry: 2.2 mL
